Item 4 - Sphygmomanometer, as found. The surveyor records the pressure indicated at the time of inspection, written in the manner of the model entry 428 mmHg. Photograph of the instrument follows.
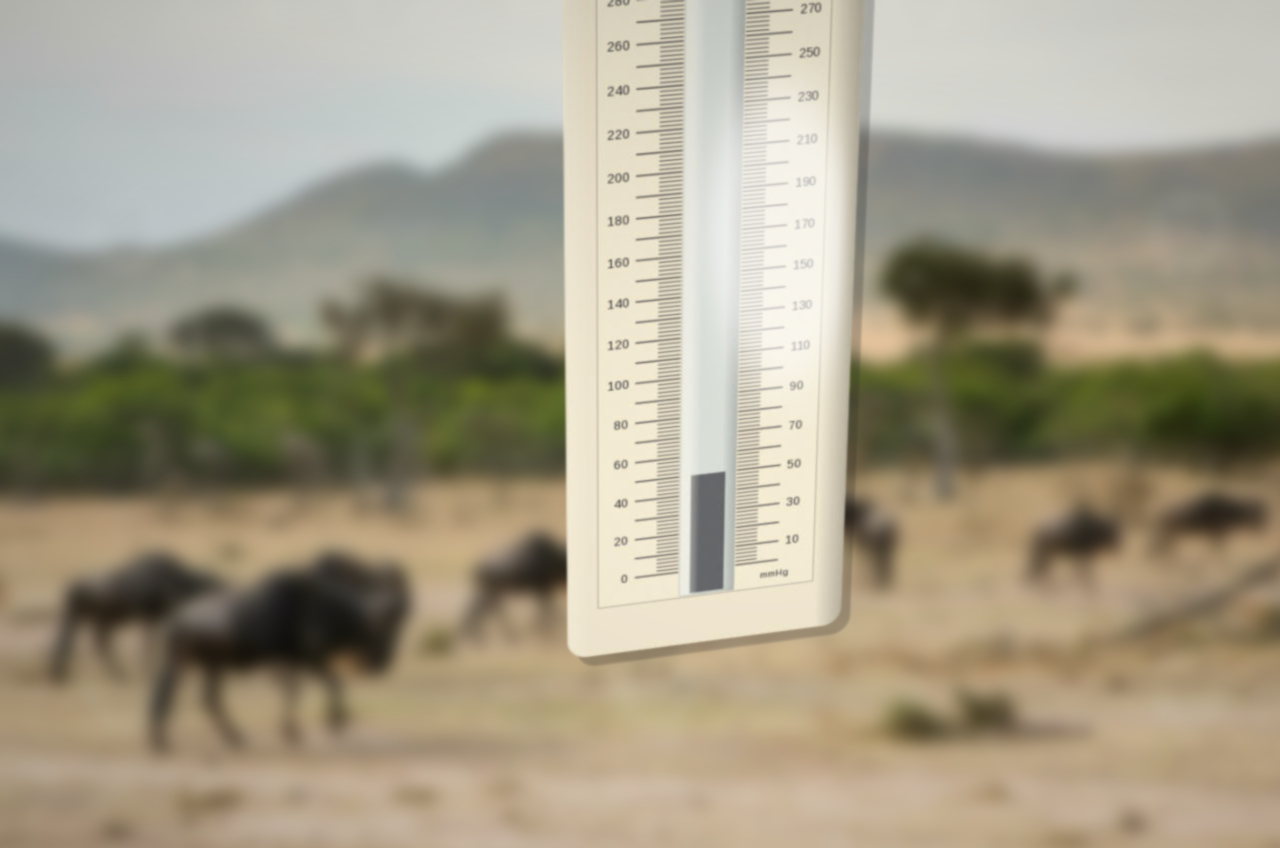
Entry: 50 mmHg
